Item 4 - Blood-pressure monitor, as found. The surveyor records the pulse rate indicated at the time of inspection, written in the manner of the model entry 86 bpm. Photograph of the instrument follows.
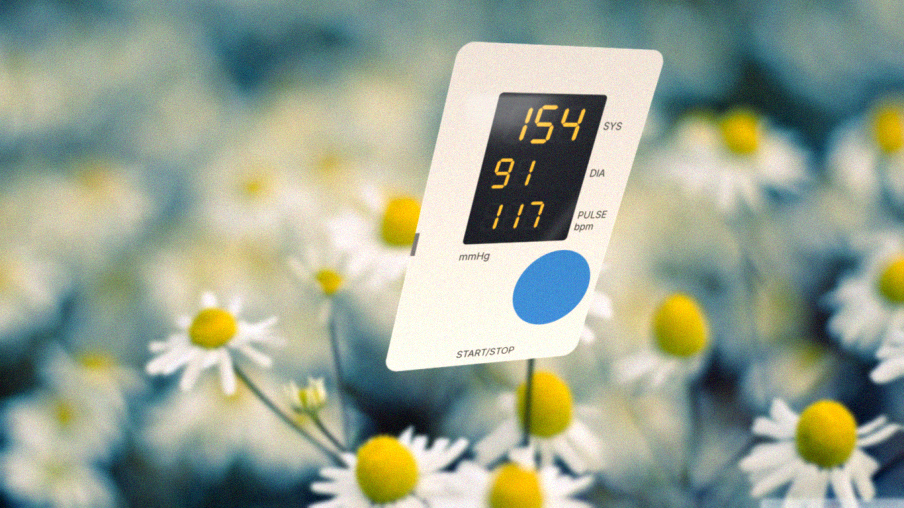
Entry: 117 bpm
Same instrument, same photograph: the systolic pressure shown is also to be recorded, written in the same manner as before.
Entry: 154 mmHg
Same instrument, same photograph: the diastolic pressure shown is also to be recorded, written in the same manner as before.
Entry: 91 mmHg
